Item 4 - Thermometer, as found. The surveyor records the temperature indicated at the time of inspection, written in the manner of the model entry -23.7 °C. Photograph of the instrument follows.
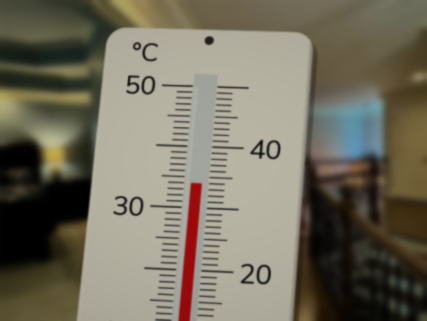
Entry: 34 °C
